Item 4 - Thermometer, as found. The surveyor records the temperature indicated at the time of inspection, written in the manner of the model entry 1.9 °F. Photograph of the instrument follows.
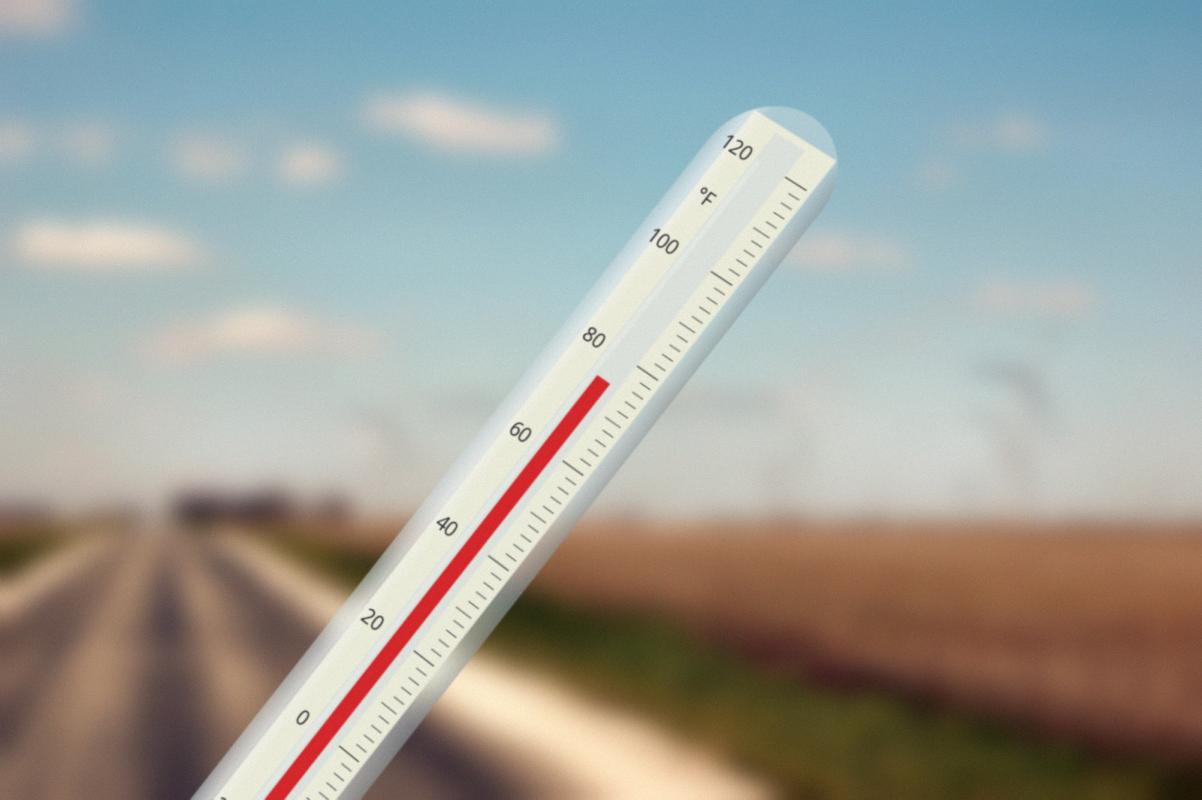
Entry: 75 °F
